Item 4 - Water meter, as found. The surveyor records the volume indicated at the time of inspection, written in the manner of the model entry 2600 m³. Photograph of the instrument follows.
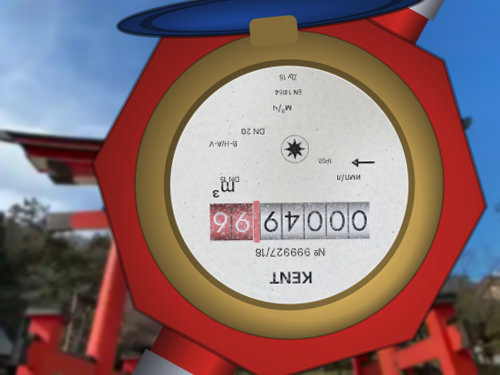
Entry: 49.96 m³
